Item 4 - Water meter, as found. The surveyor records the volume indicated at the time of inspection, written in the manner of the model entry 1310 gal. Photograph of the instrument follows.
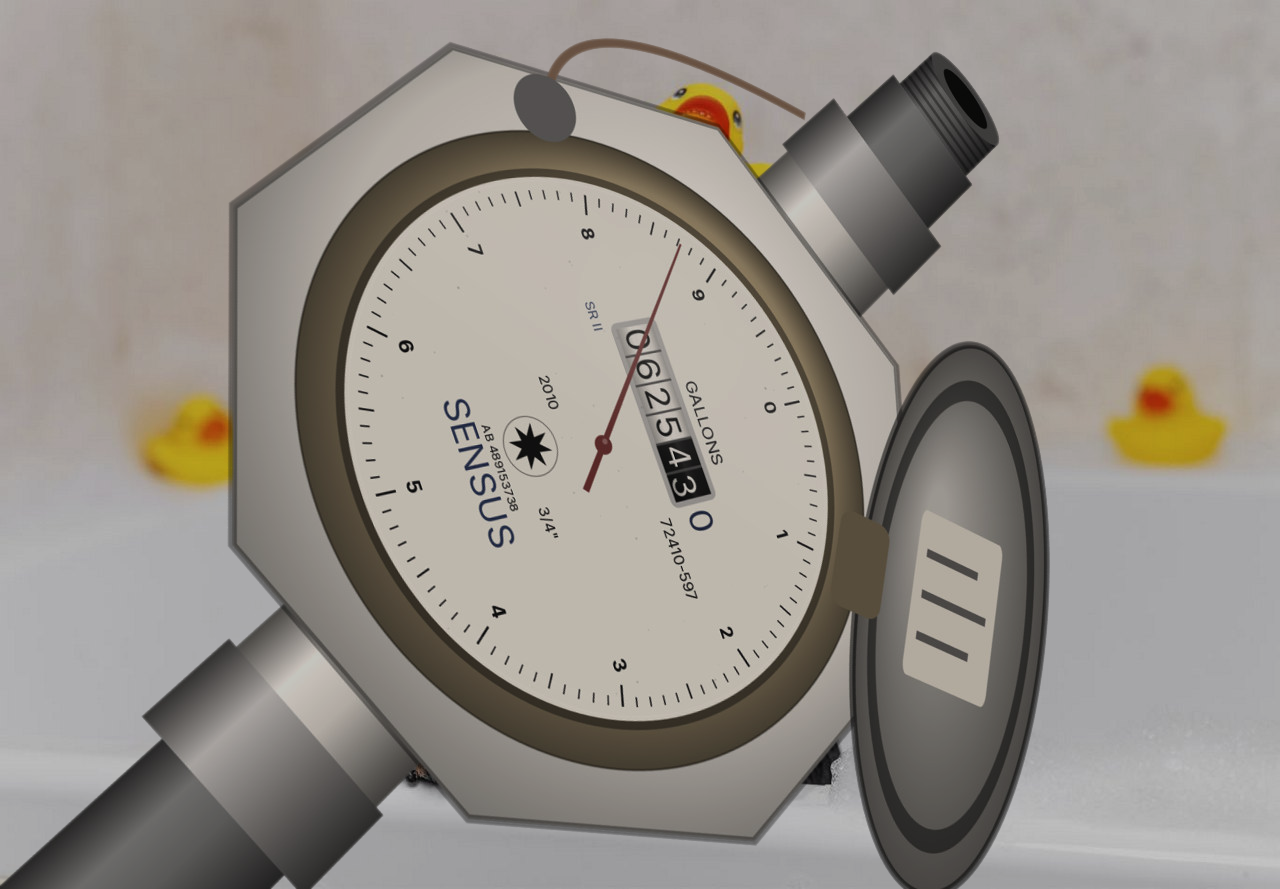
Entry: 625428.7 gal
